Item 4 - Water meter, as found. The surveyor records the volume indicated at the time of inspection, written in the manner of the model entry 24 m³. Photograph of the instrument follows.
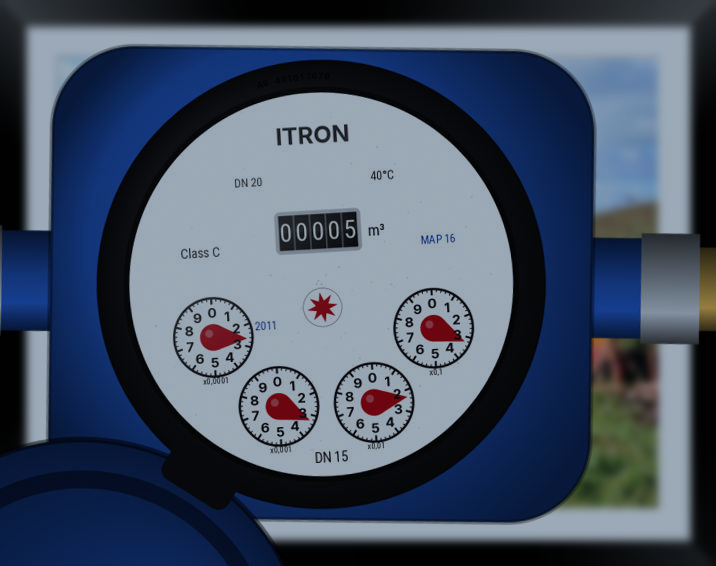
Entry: 5.3232 m³
